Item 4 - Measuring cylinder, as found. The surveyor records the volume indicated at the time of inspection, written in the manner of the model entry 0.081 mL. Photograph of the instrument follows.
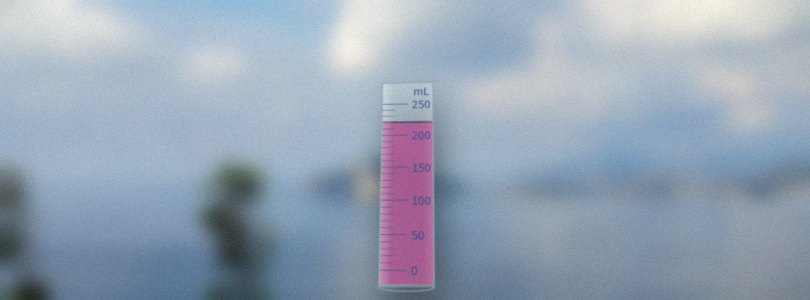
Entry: 220 mL
